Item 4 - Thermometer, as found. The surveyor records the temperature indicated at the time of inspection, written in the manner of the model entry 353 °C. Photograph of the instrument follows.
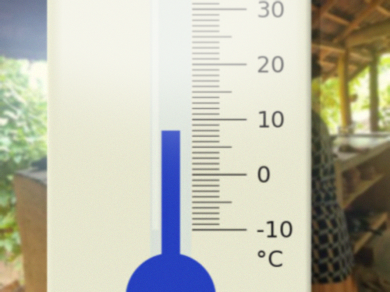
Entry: 8 °C
